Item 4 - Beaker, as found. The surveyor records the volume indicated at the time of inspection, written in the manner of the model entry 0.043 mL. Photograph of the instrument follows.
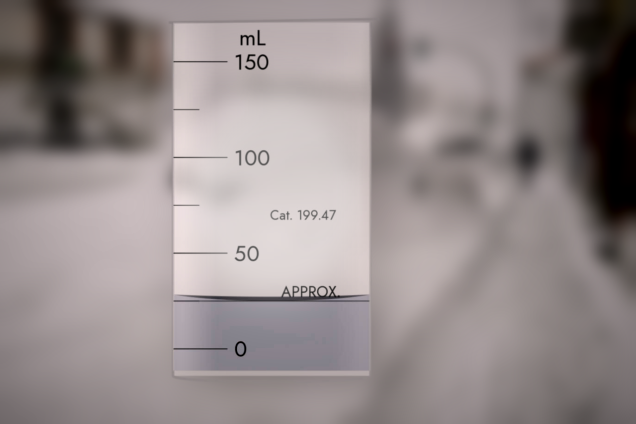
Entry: 25 mL
